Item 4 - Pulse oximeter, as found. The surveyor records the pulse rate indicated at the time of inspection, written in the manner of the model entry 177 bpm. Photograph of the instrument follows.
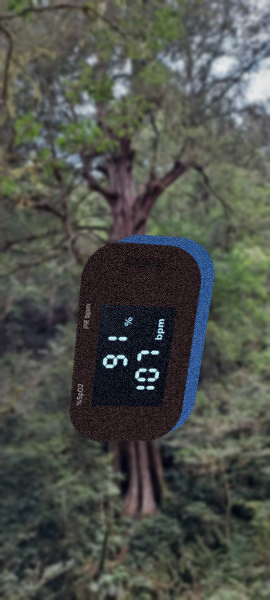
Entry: 107 bpm
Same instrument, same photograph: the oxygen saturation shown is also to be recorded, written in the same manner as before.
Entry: 91 %
